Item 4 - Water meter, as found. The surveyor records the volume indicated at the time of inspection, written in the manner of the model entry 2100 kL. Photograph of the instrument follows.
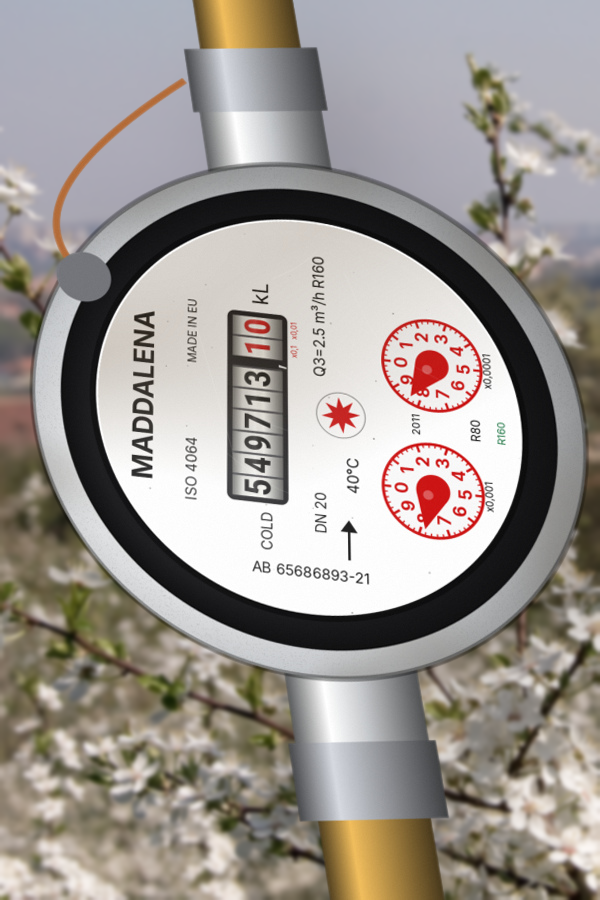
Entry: 549713.1078 kL
